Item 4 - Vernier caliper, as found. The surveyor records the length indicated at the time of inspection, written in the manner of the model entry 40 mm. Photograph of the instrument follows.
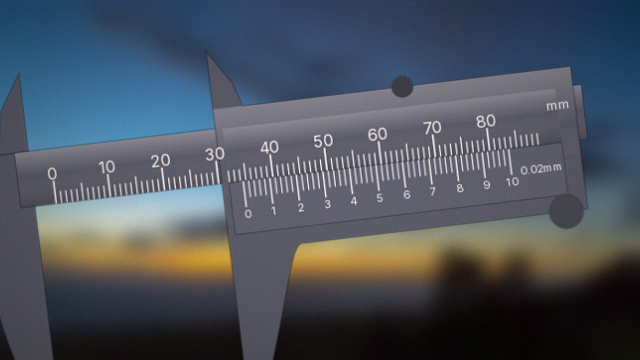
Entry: 34.5 mm
